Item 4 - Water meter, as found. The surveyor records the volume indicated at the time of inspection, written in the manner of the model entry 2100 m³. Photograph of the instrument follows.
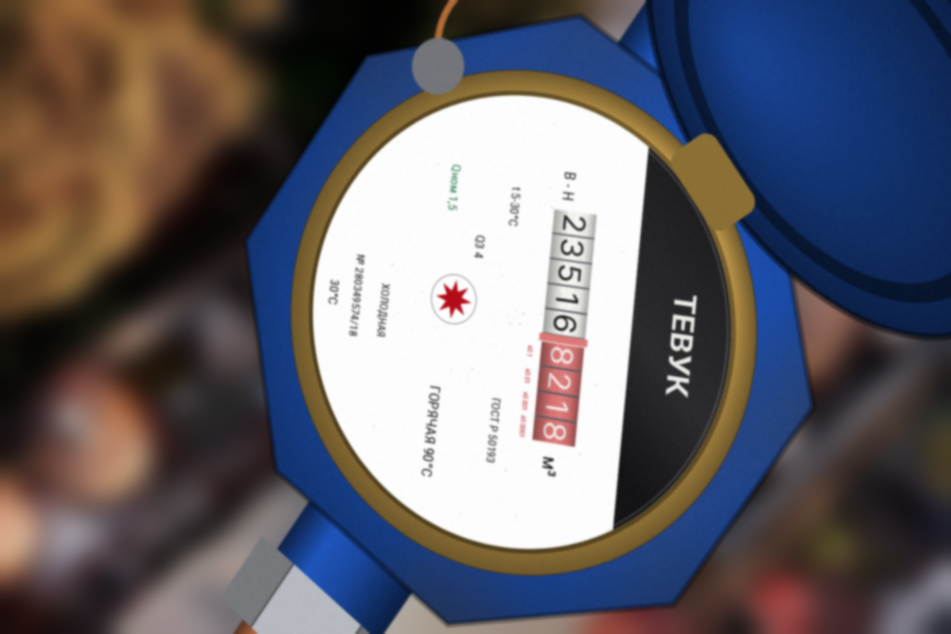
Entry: 23516.8218 m³
